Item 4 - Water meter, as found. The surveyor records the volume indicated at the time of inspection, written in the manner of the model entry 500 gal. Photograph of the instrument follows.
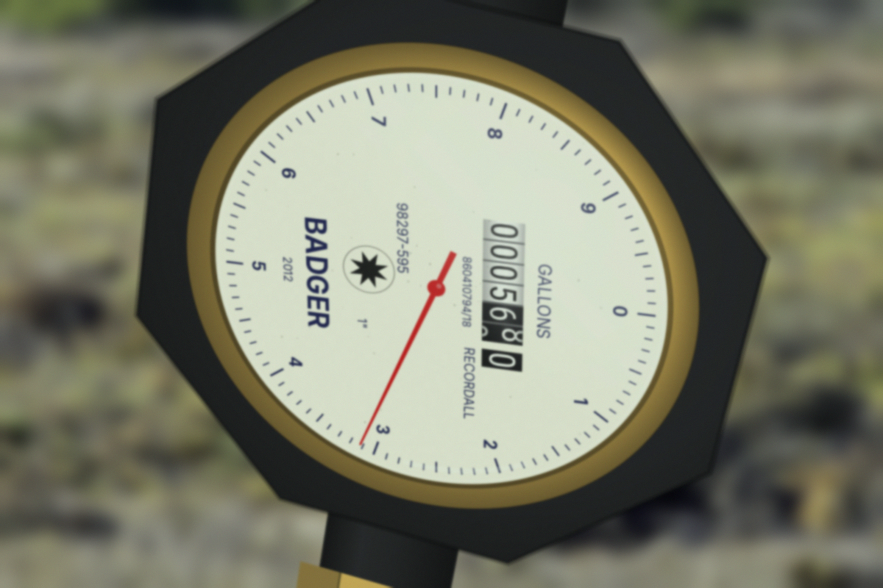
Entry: 5683.1 gal
